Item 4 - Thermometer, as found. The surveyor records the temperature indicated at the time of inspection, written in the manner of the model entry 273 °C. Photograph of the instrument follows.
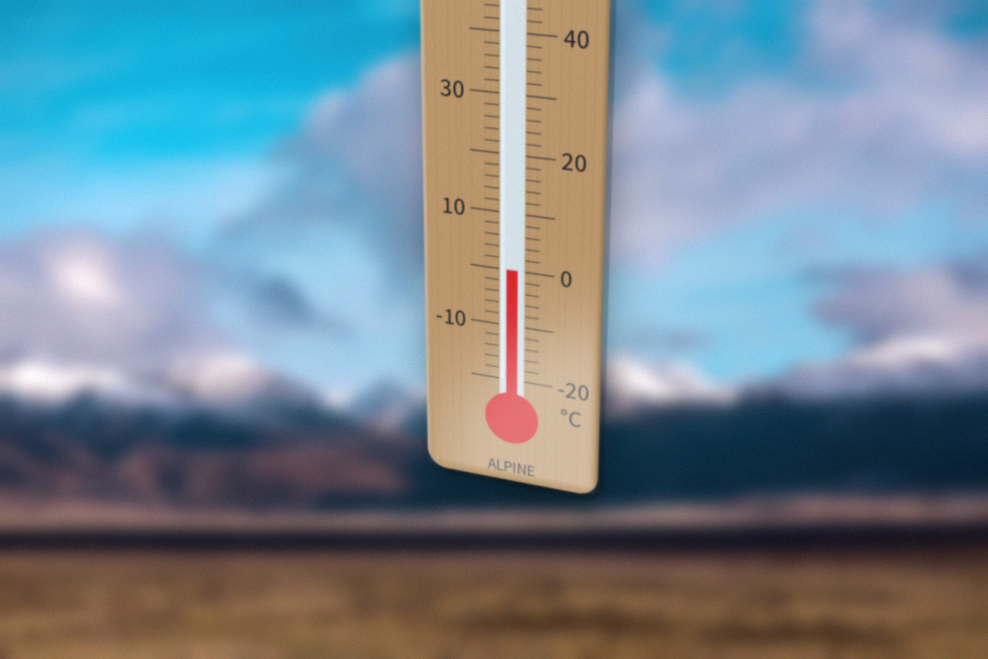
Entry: 0 °C
